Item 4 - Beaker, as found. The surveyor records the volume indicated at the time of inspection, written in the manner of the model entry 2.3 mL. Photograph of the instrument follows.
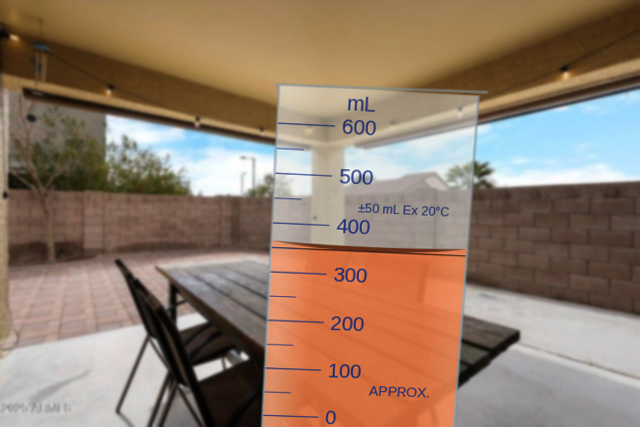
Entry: 350 mL
